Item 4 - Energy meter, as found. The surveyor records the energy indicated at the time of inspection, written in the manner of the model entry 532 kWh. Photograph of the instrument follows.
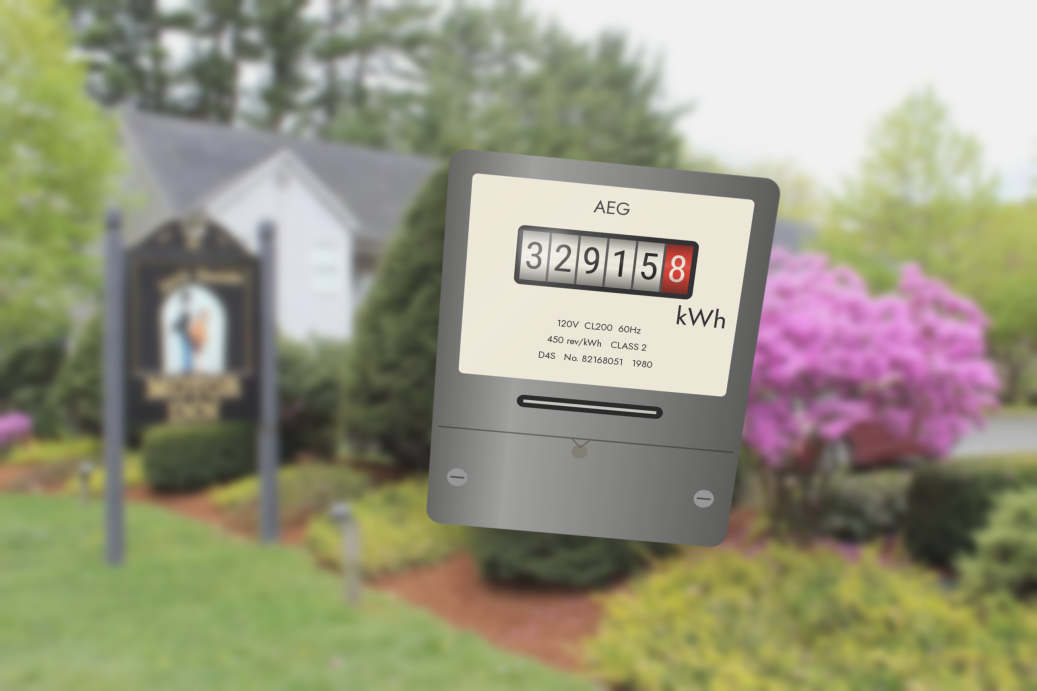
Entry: 32915.8 kWh
